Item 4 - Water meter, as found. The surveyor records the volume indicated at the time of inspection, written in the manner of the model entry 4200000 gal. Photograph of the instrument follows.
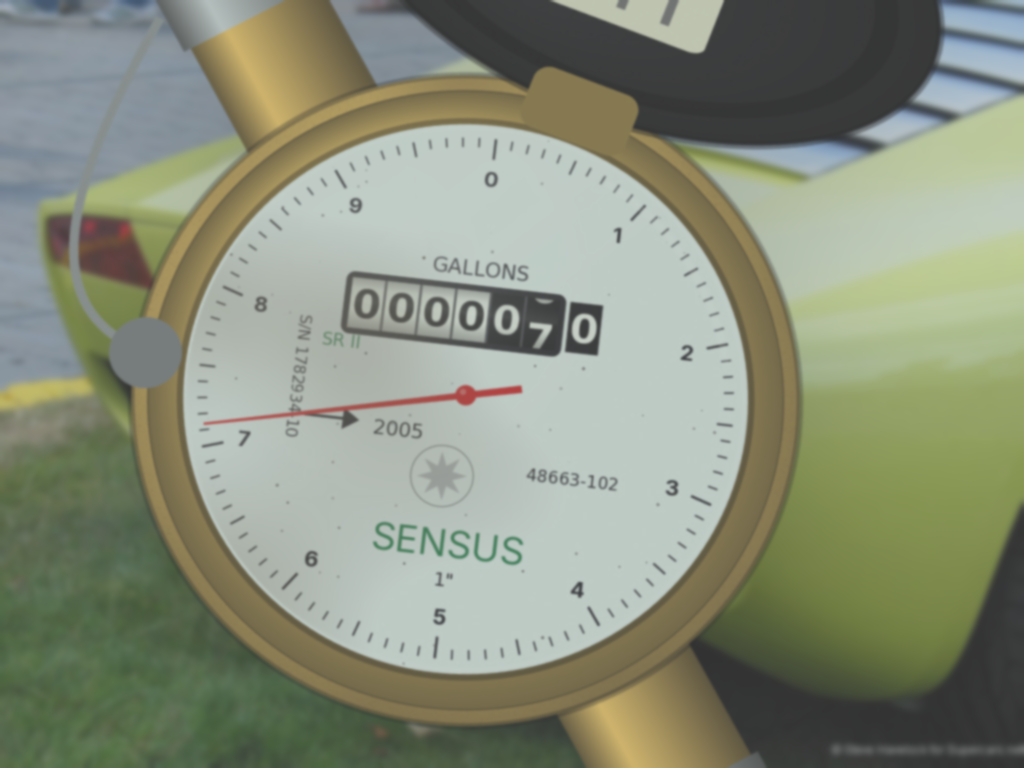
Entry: 67.1 gal
